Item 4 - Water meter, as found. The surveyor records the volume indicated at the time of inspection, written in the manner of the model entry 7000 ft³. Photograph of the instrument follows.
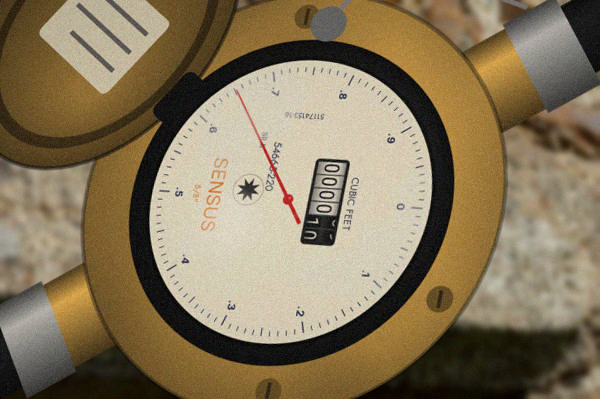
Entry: 9.65 ft³
